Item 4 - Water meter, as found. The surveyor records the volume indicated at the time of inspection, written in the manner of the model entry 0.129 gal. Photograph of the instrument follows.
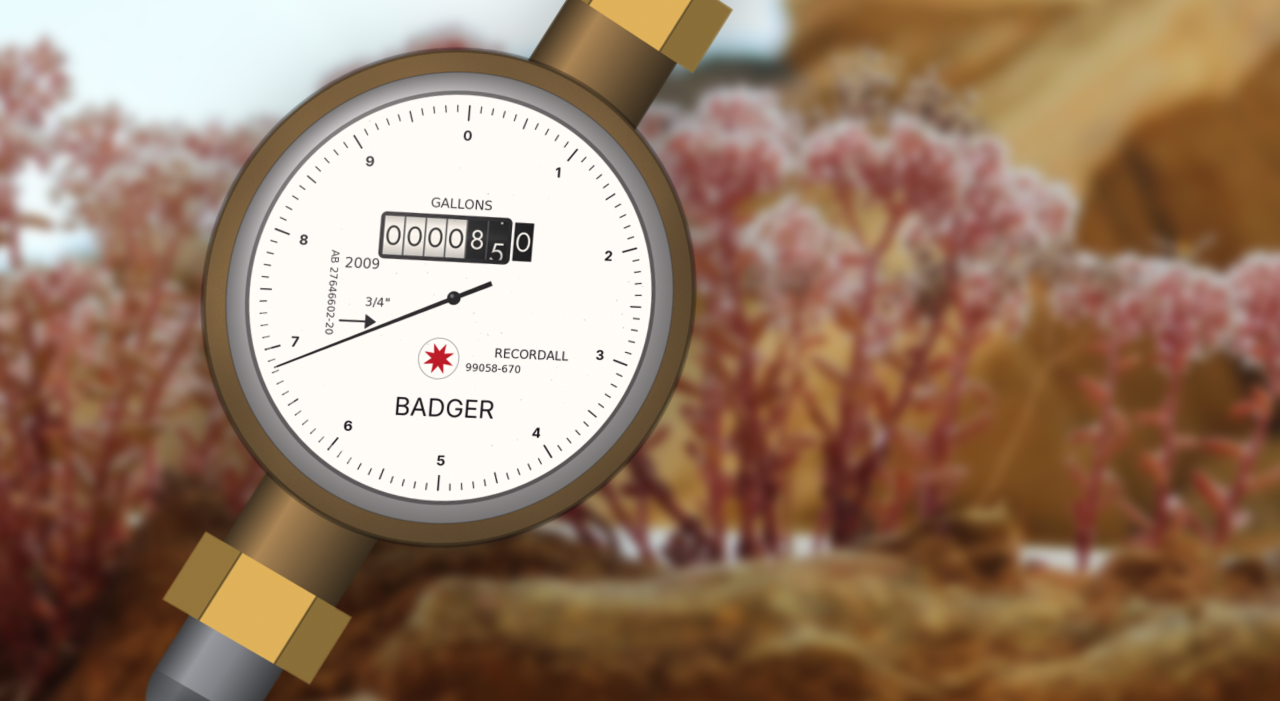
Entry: 846.8 gal
